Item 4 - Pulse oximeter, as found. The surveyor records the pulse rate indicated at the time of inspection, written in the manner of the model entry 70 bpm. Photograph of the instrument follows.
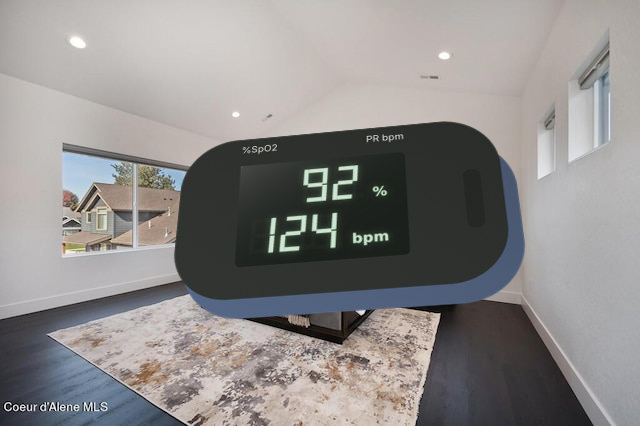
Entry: 124 bpm
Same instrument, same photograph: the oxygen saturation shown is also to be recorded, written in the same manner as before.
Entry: 92 %
